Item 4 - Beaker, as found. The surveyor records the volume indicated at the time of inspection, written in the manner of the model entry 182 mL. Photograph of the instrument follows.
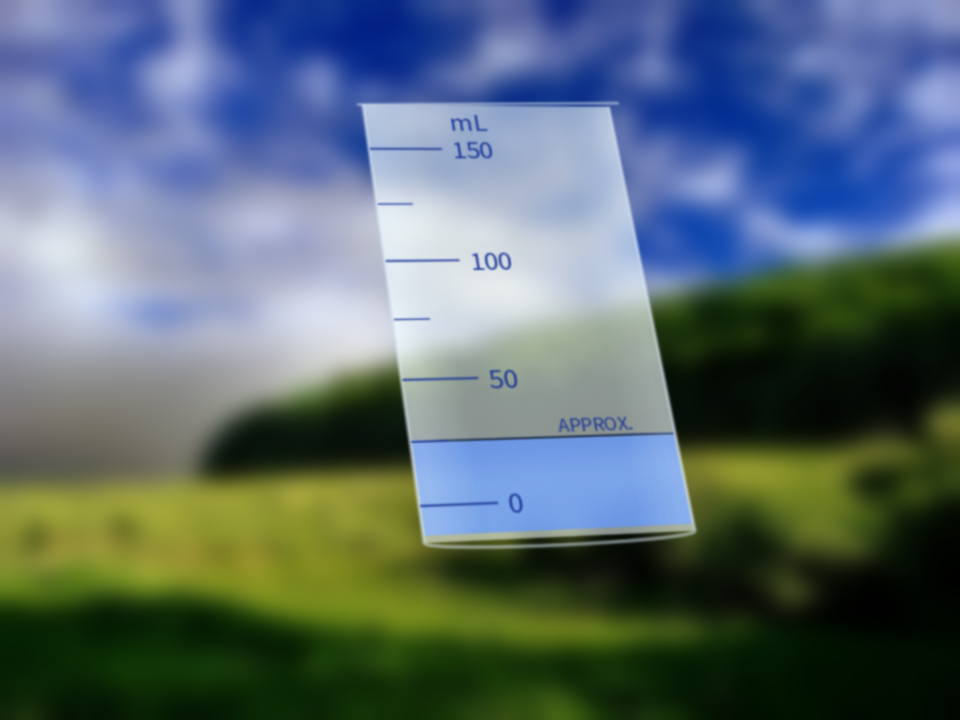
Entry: 25 mL
